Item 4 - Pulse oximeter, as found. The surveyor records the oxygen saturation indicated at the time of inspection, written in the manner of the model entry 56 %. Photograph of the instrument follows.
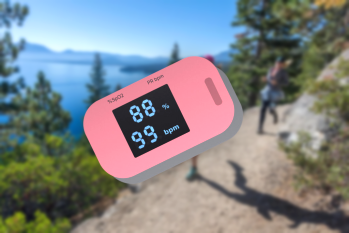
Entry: 88 %
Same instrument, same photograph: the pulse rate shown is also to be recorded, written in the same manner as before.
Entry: 99 bpm
